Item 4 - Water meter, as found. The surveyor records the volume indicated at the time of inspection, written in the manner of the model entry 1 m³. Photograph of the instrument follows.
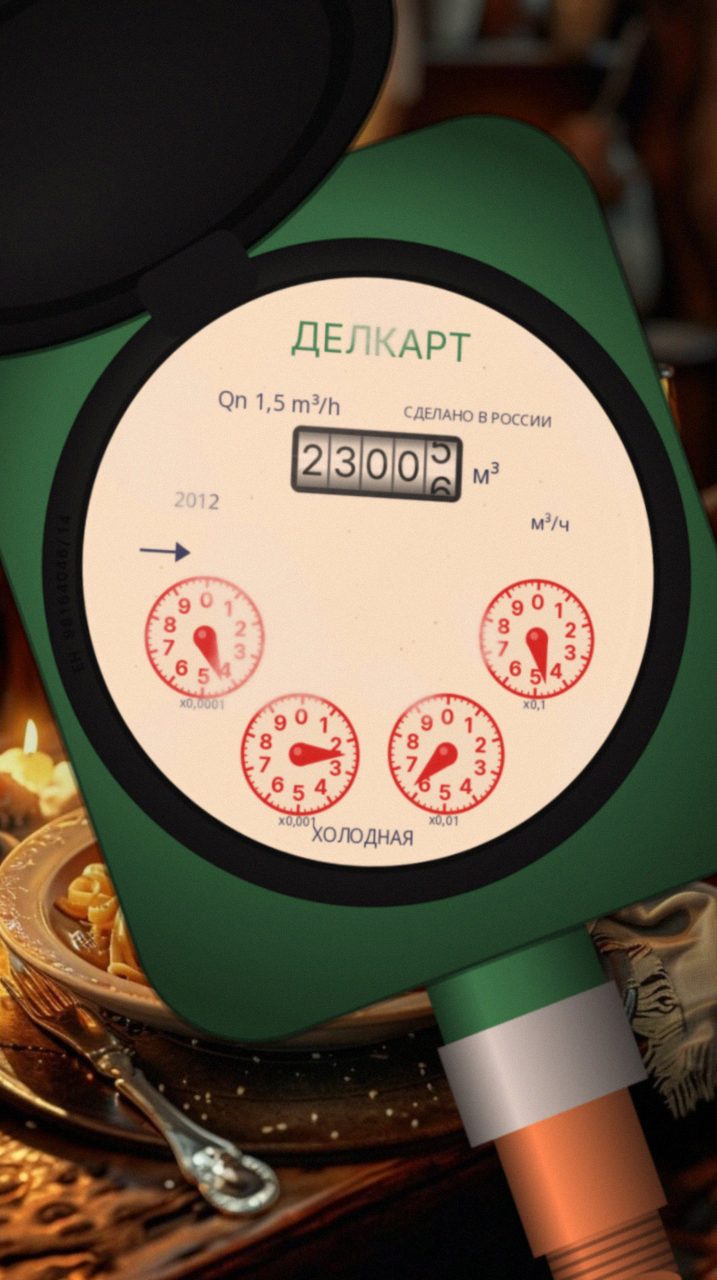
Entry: 23005.4624 m³
